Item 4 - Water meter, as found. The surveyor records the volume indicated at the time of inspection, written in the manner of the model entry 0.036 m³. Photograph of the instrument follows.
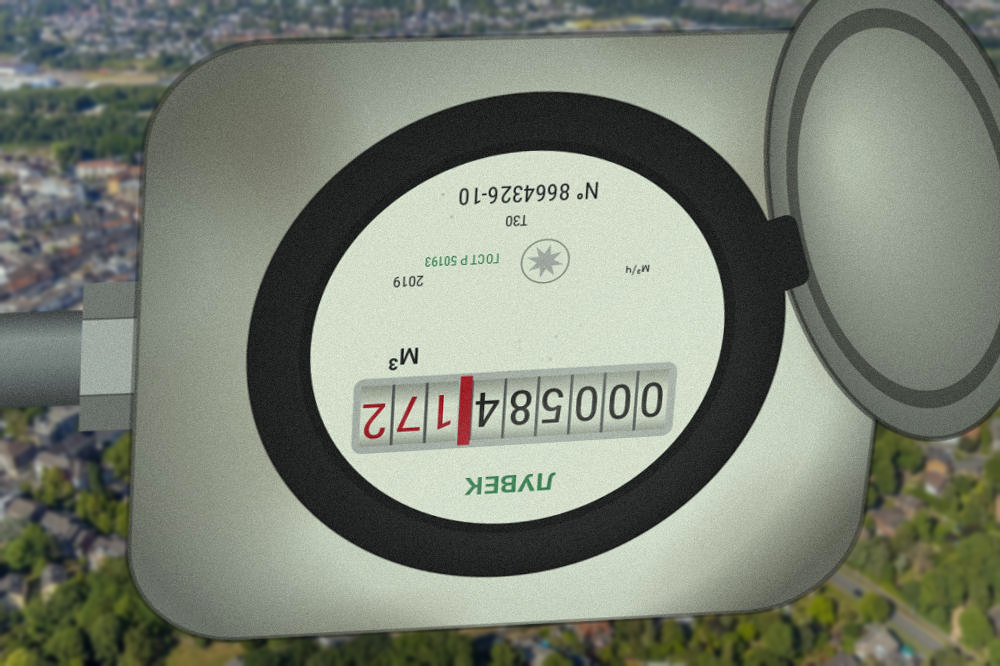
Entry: 584.172 m³
